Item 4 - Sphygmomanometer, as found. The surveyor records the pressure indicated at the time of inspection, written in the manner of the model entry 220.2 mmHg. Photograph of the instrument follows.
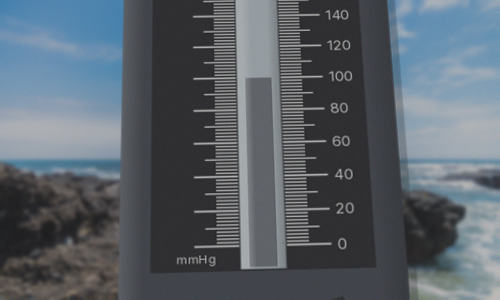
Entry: 100 mmHg
